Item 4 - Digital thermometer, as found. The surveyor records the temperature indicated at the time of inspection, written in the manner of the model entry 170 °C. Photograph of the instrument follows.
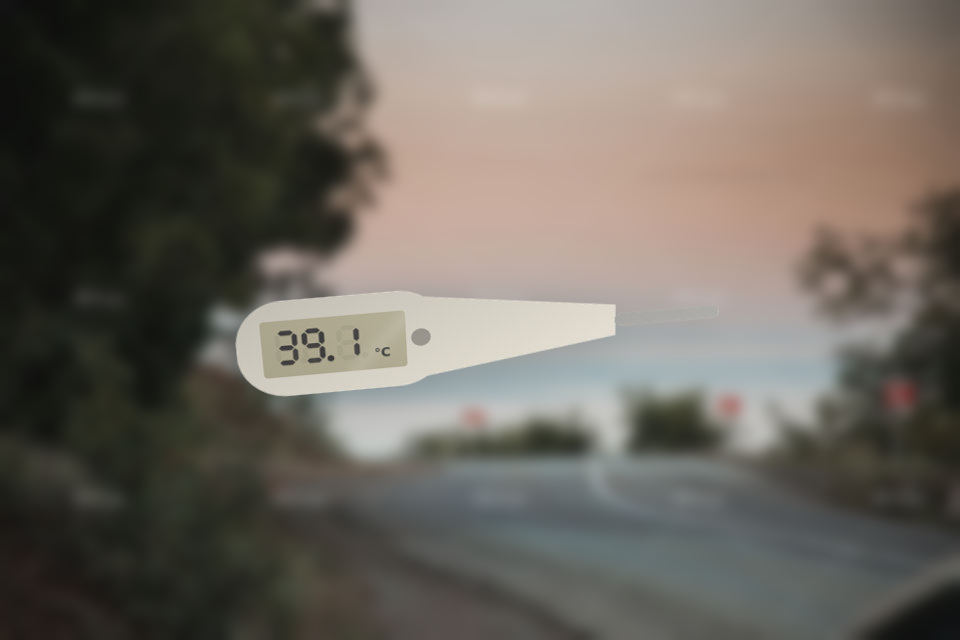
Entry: 39.1 °C
